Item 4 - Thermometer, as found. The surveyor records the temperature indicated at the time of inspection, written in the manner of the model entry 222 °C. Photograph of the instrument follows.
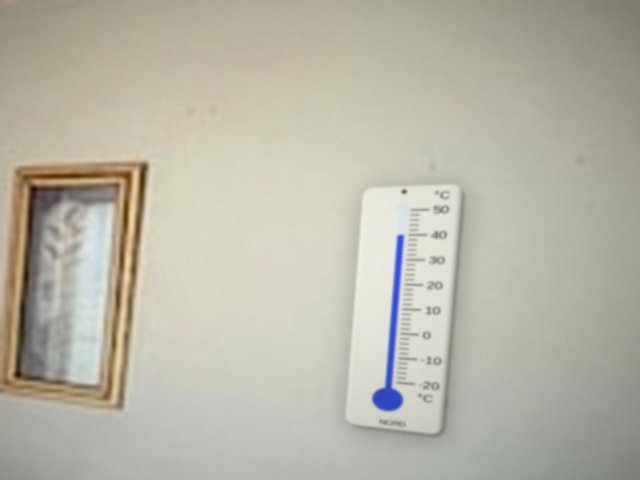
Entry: 40 °C
